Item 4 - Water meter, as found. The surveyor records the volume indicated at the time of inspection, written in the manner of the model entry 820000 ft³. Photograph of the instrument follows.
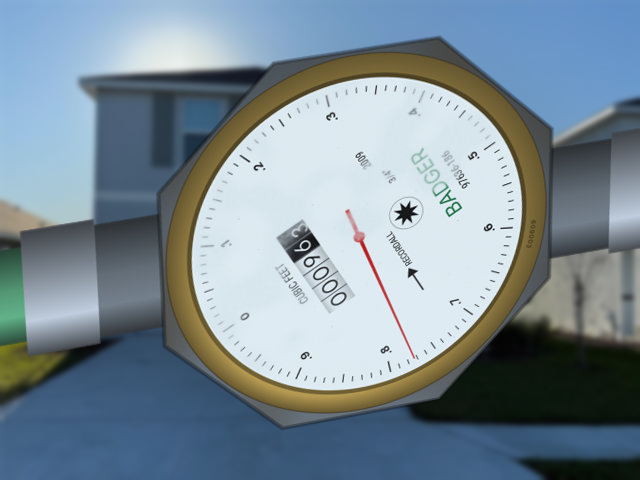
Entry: 962.77 ft³
